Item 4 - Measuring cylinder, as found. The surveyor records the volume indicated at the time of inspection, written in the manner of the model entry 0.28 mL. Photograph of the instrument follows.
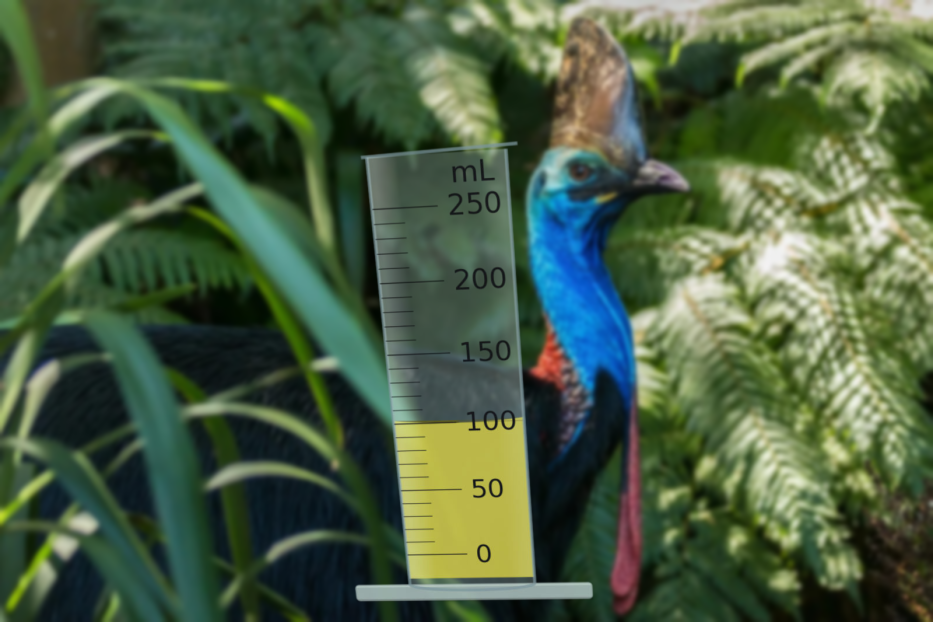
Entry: 100 mL
